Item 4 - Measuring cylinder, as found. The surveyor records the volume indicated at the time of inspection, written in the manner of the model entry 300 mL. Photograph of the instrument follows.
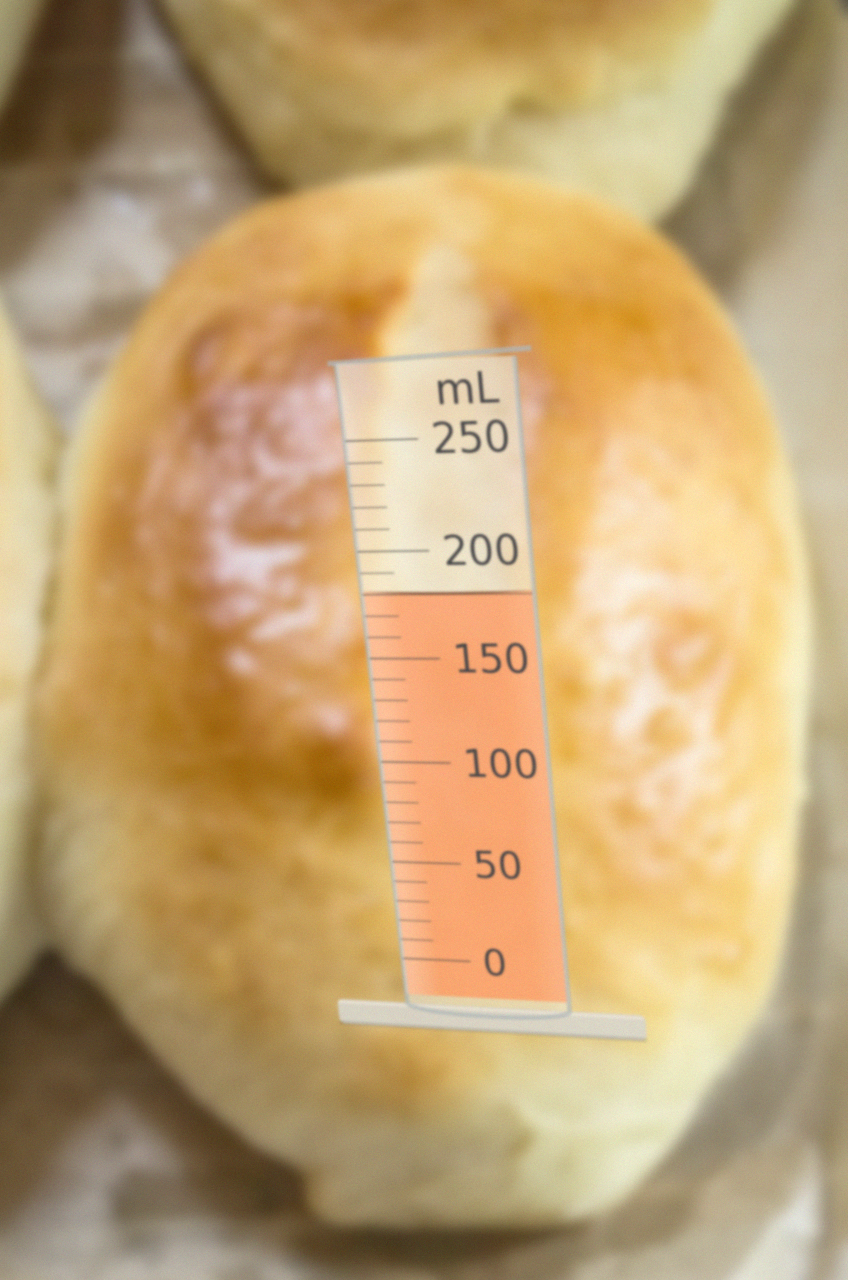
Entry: 180 mL
